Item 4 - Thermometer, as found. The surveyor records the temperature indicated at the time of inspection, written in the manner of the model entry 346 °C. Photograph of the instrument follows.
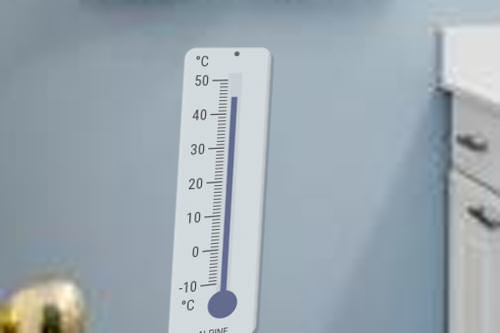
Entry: 45 °C
